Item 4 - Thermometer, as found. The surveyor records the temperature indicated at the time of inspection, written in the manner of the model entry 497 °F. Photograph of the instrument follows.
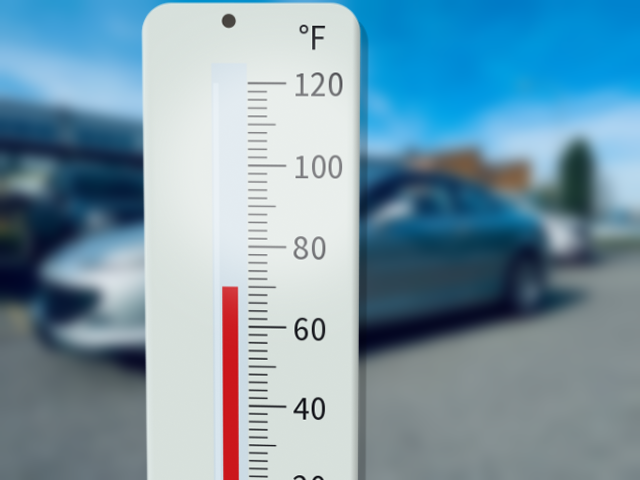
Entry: 70 °F
